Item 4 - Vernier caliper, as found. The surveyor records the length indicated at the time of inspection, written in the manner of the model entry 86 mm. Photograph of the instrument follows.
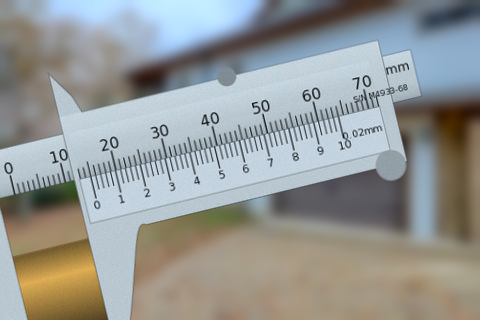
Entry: 15.0 mm
